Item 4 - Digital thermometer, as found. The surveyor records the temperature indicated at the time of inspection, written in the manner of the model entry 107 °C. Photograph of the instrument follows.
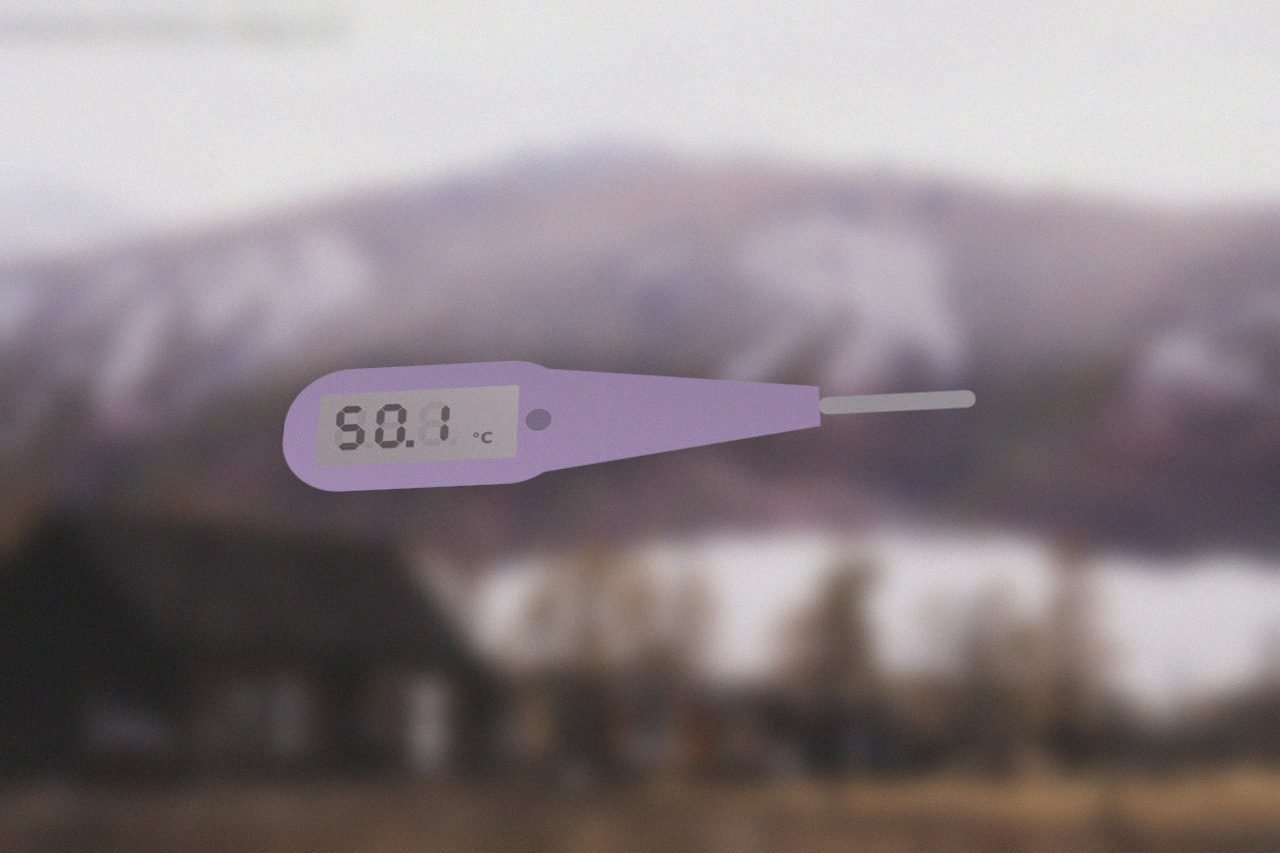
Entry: 50.1 °C
